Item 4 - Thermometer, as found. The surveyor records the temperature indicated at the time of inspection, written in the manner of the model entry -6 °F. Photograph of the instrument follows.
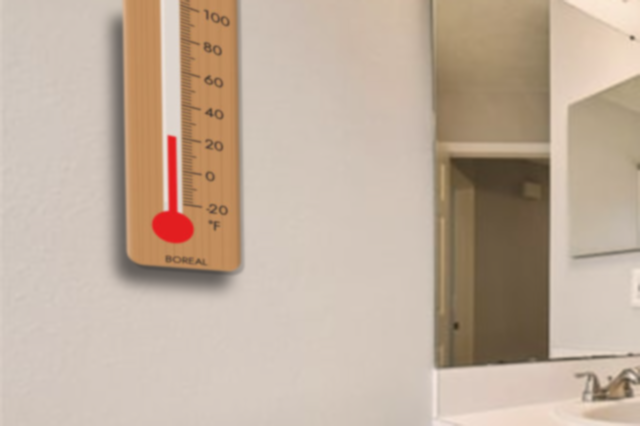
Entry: 20 °F
